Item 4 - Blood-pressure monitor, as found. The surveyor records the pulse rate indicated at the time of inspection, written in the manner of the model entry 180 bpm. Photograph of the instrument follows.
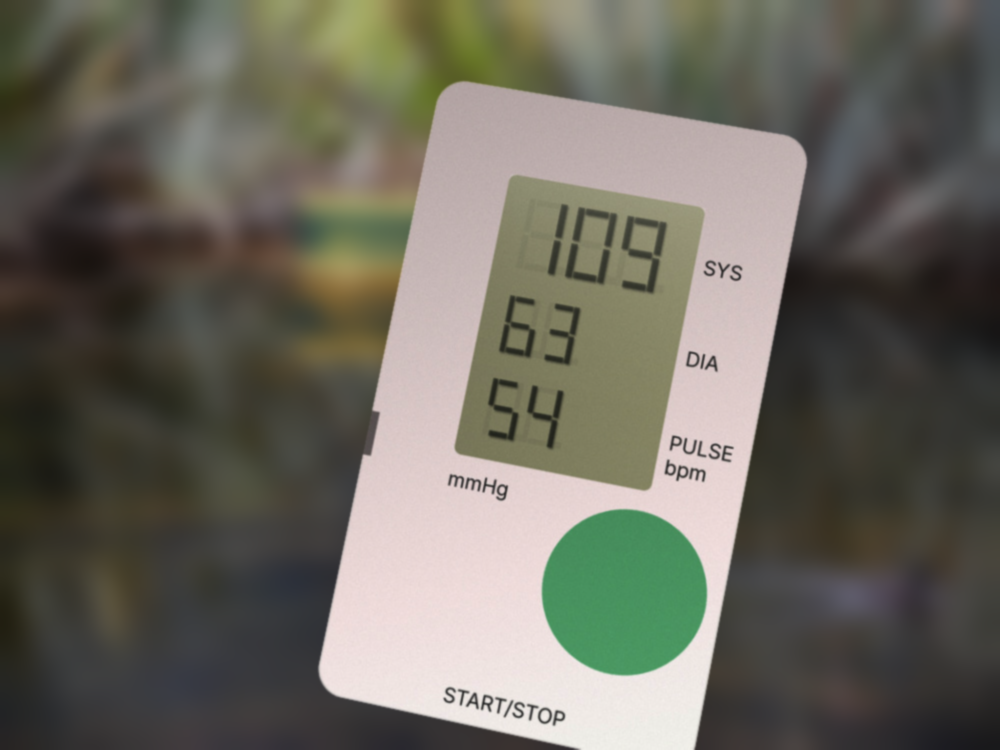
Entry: 54 bpm
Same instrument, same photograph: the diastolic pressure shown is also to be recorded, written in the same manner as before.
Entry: 63 mmHg
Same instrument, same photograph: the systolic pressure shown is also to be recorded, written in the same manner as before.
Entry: 109 mmHg
